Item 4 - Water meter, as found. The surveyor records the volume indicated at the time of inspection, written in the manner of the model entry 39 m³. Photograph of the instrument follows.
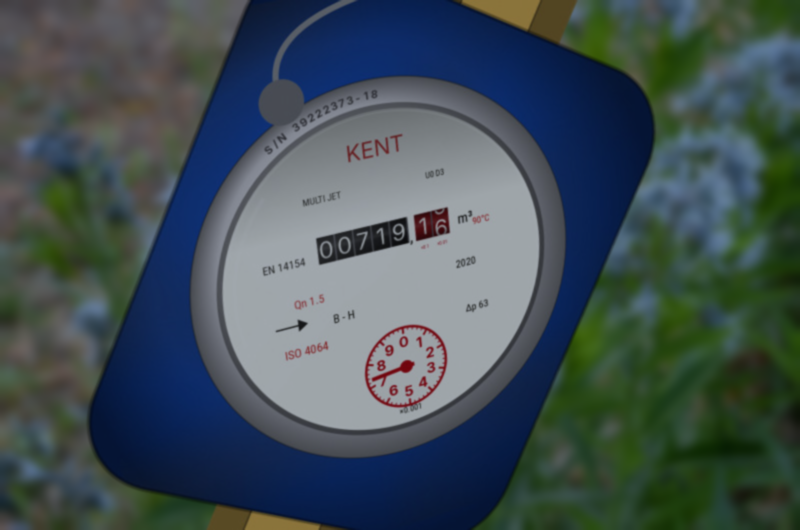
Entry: 719.157 m³
